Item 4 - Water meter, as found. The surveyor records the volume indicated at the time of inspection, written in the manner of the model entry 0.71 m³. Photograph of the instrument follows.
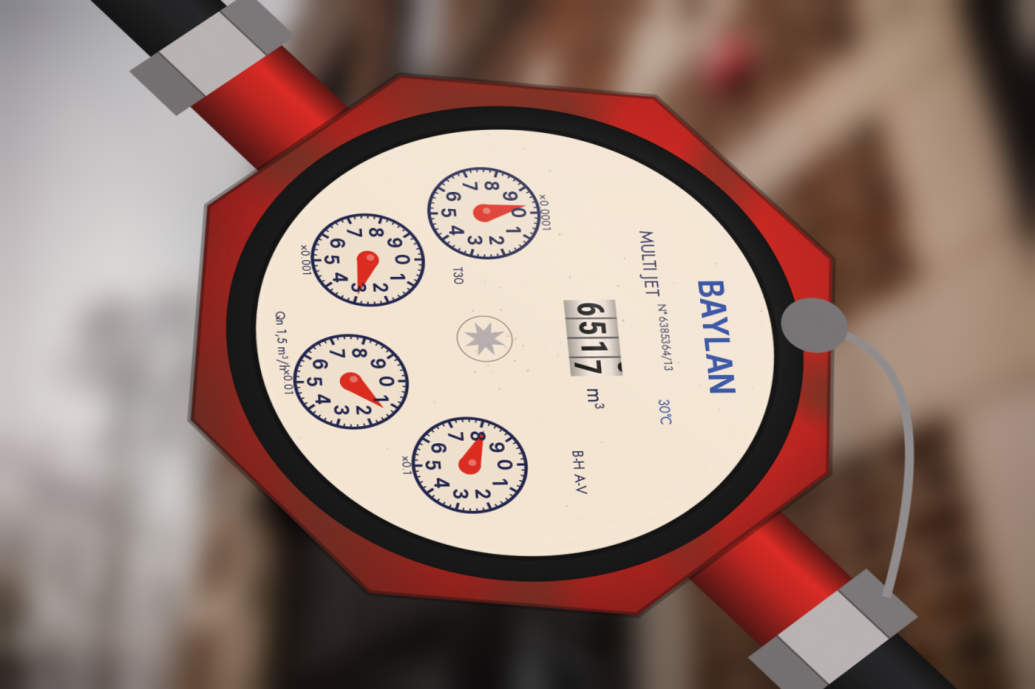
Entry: 6516.8129 m³
